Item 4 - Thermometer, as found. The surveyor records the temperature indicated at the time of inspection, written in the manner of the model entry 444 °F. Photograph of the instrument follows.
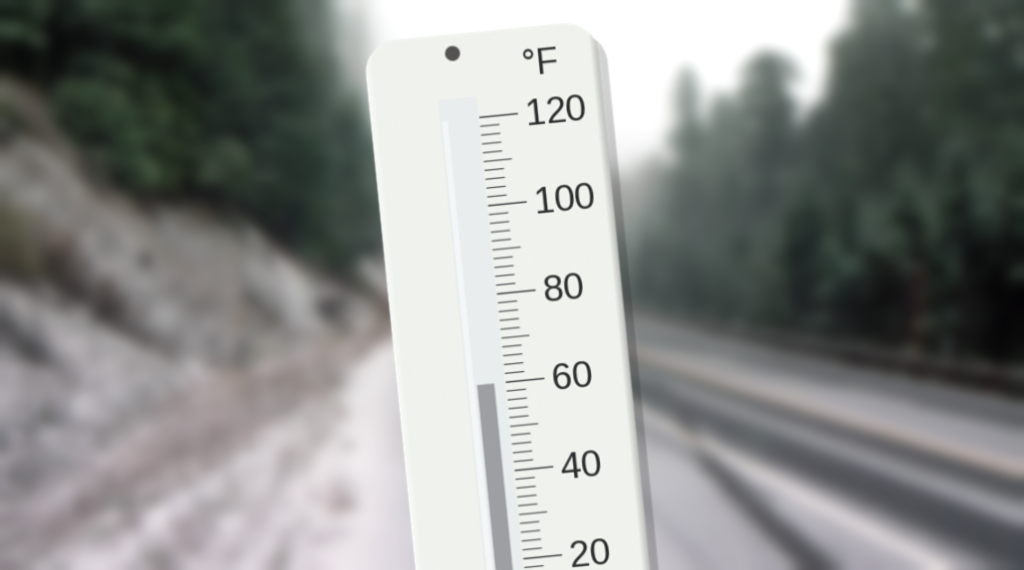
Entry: 60 °F
